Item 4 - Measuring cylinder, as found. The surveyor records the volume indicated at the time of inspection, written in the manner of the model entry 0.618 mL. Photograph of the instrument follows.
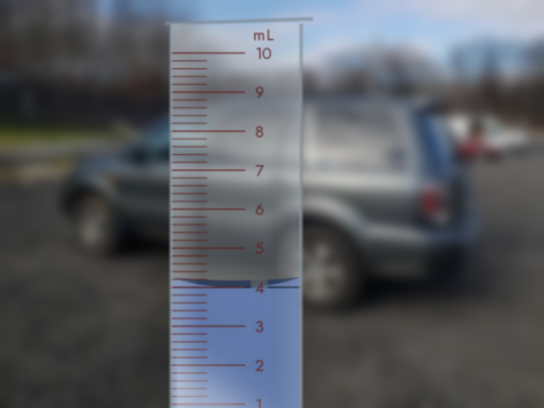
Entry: 4 mL
